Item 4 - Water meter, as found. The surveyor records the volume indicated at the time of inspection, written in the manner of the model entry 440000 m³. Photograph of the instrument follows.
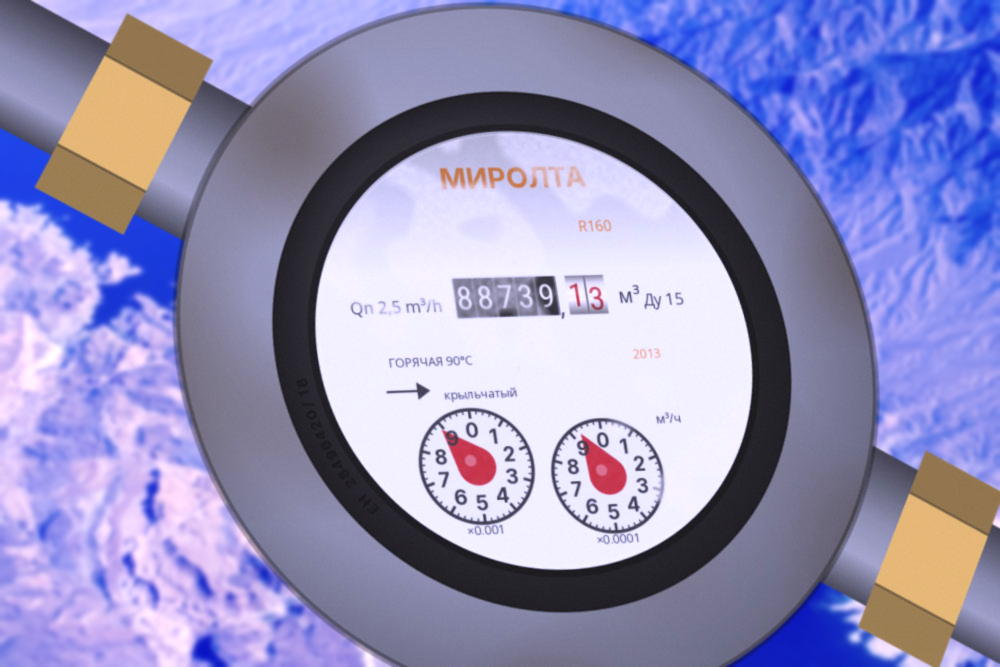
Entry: 88739.1289 m³
